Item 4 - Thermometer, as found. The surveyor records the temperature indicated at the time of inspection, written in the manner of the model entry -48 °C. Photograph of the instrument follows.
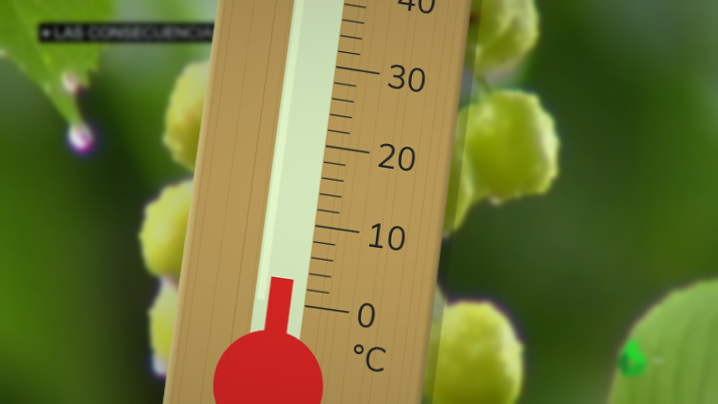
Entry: 3 °C
